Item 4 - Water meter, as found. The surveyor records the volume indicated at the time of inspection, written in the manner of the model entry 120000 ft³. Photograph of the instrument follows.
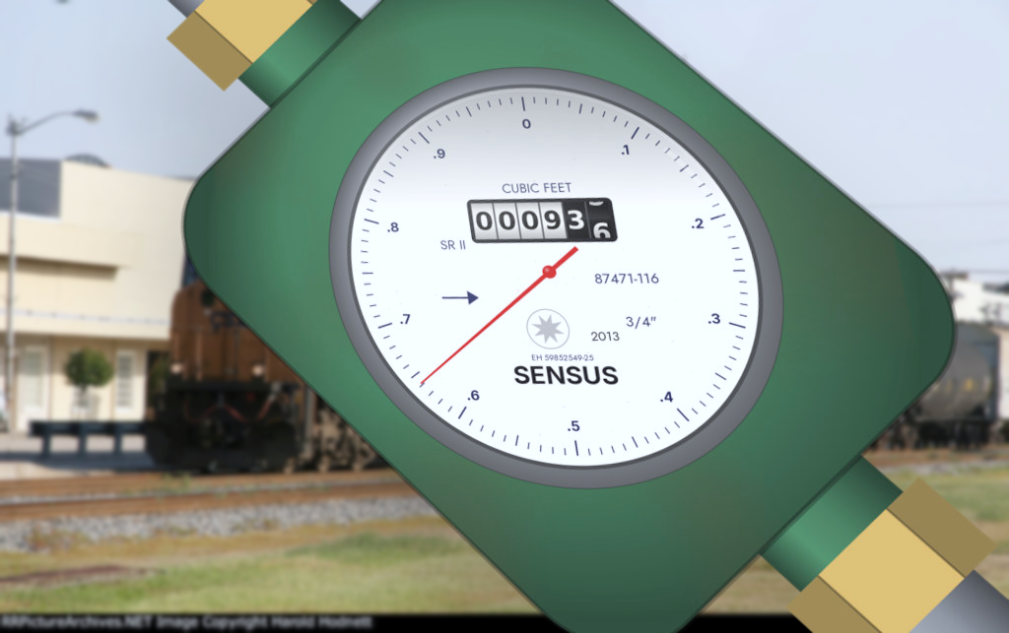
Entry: 935.64 ft³
